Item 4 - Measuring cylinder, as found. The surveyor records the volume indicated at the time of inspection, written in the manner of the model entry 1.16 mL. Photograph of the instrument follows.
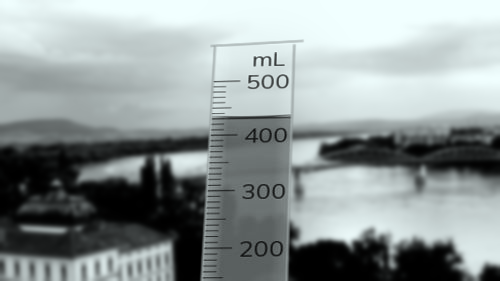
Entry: 430 mL
